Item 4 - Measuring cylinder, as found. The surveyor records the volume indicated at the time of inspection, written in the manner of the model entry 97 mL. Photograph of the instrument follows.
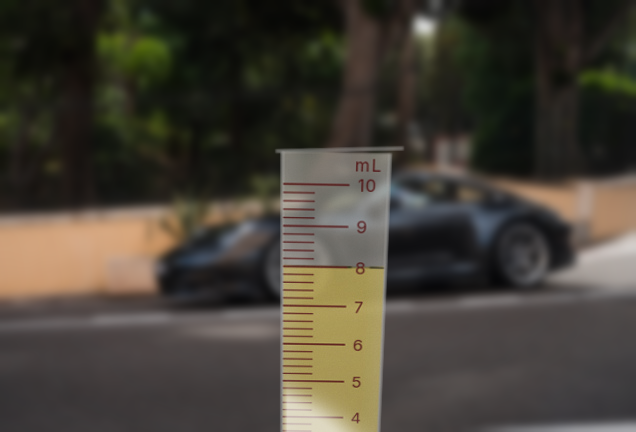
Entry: 8 mL
